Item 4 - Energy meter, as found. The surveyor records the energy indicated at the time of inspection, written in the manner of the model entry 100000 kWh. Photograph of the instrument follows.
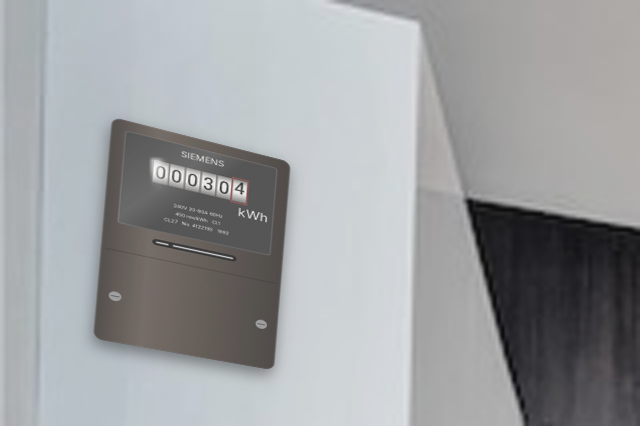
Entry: 30.4 kWh
